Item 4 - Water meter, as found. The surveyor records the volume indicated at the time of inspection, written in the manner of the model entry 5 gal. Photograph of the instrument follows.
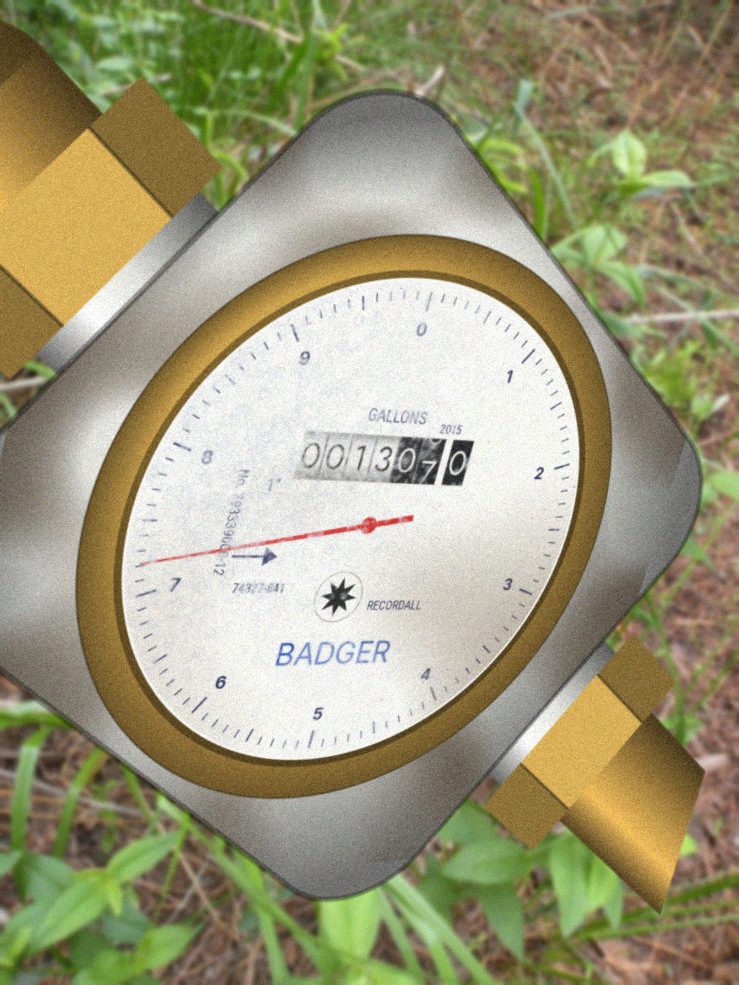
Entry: 13067.2 gal
